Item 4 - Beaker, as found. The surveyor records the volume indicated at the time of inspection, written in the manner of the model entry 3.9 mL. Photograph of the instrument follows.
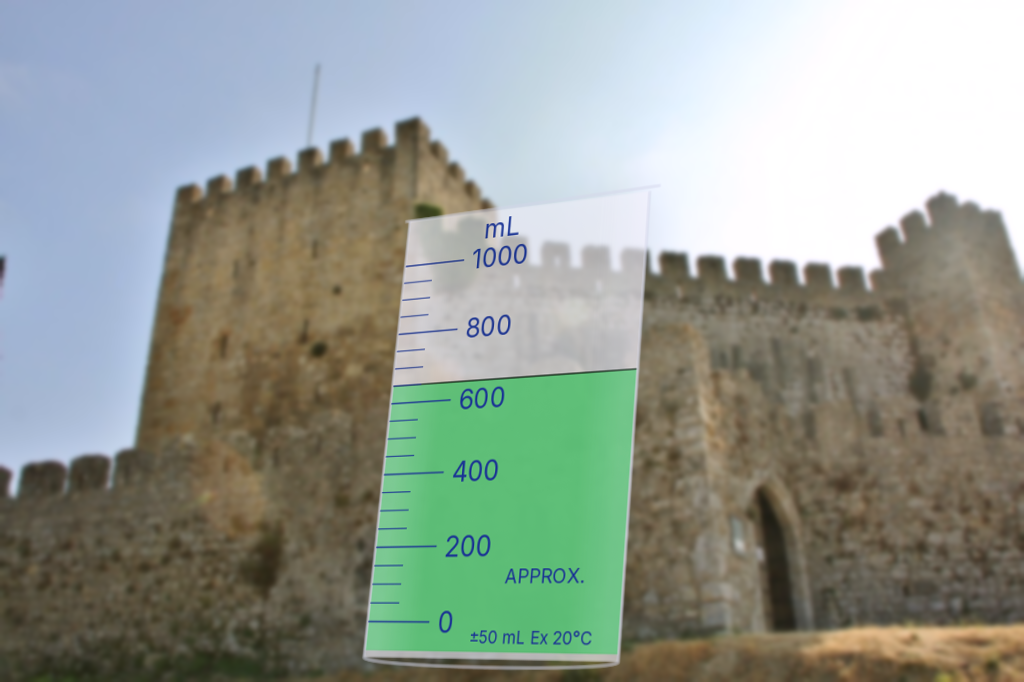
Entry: 650 mL
